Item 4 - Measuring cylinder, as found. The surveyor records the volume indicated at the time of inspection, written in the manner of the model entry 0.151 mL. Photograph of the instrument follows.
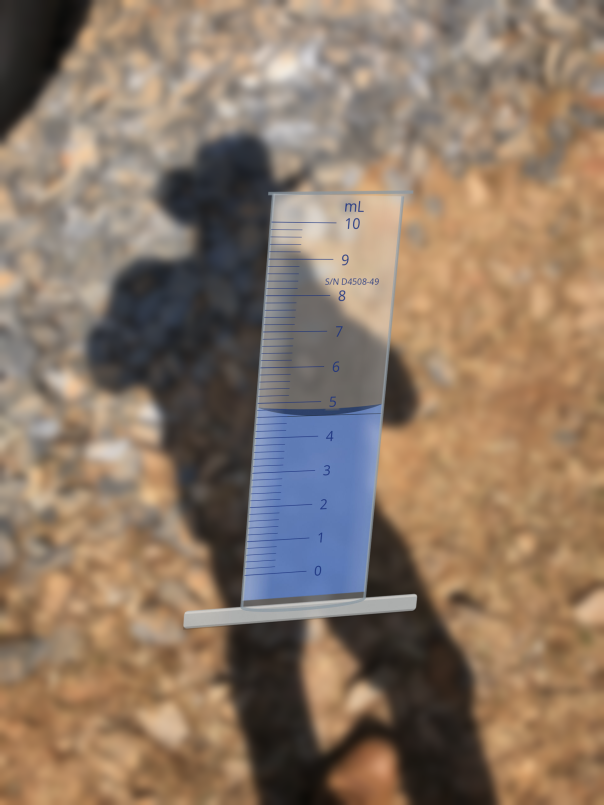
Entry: 4.6 mL
